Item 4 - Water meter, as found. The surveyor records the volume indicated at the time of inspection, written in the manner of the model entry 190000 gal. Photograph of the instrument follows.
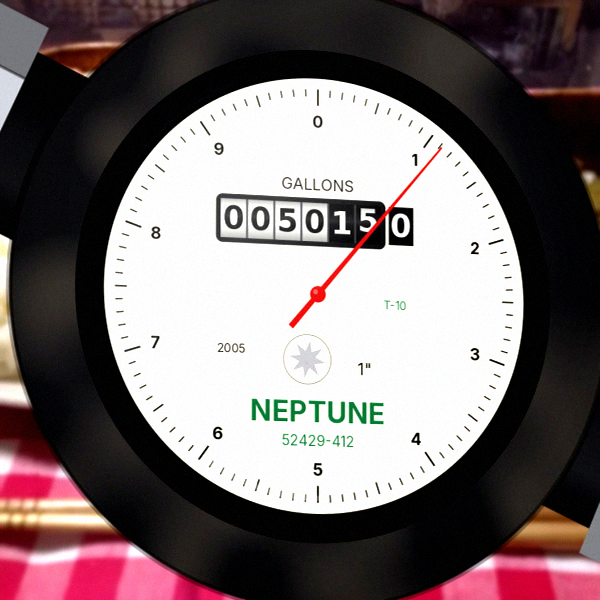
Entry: 50151.1 gal
